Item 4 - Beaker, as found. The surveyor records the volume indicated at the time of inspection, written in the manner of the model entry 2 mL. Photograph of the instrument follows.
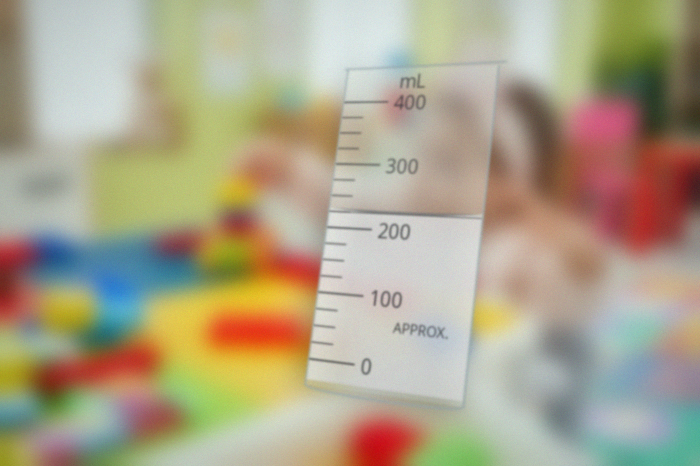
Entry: 225 mL
